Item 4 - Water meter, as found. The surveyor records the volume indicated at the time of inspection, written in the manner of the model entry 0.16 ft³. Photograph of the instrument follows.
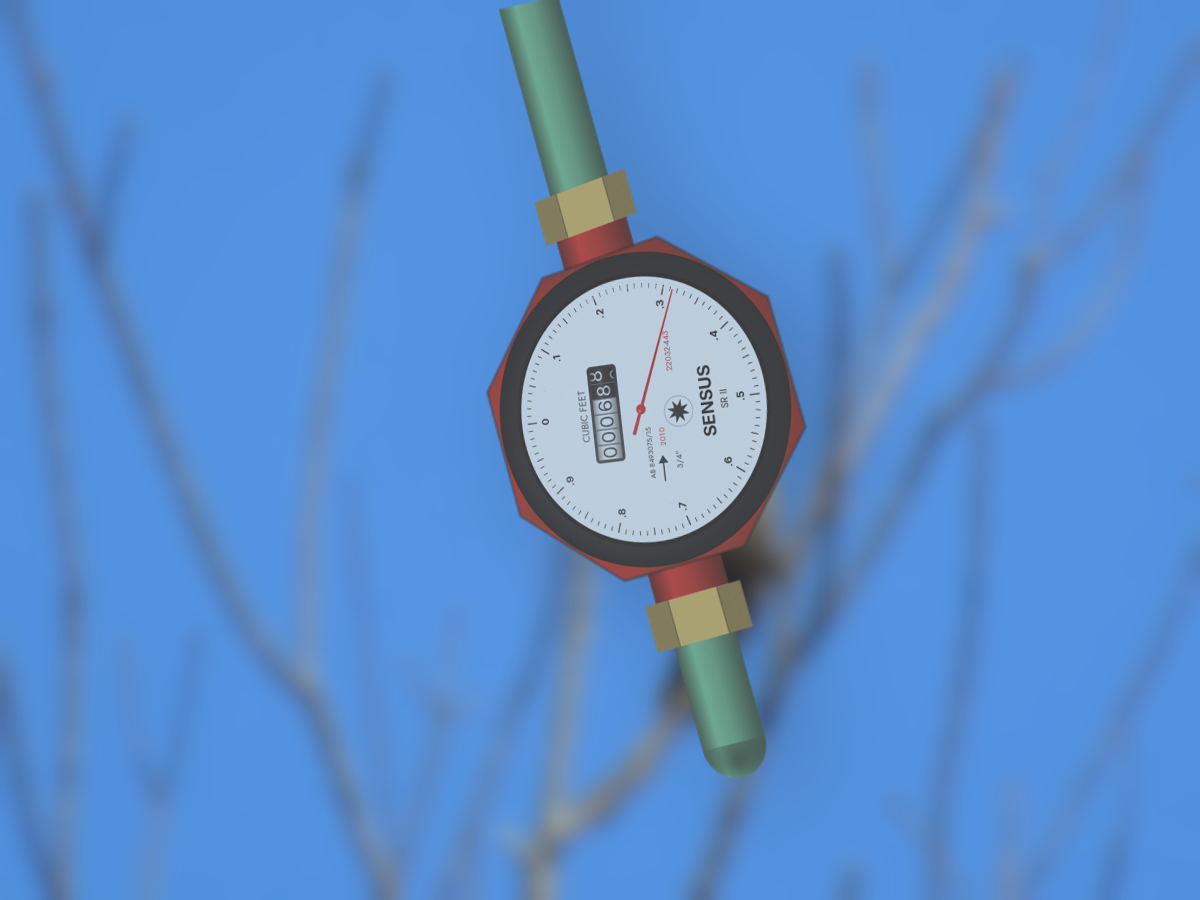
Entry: 688.31 ft³
